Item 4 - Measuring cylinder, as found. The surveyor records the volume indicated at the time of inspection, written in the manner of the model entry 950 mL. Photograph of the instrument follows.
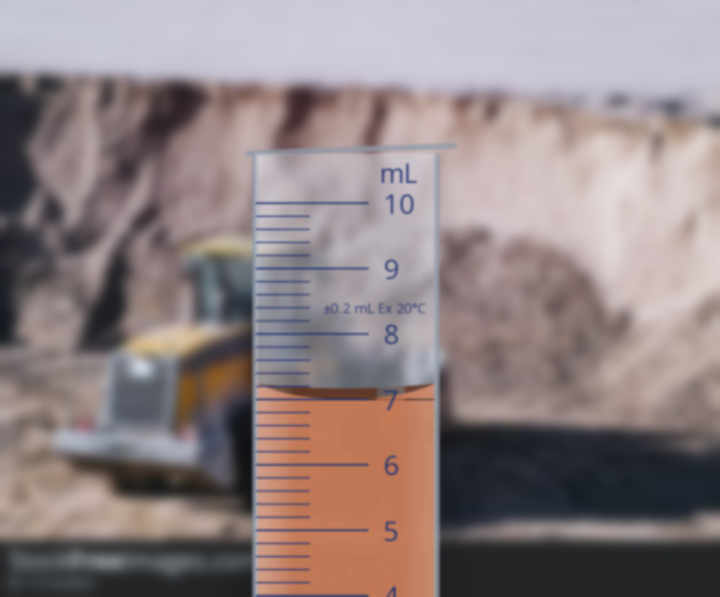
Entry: 7 mL
